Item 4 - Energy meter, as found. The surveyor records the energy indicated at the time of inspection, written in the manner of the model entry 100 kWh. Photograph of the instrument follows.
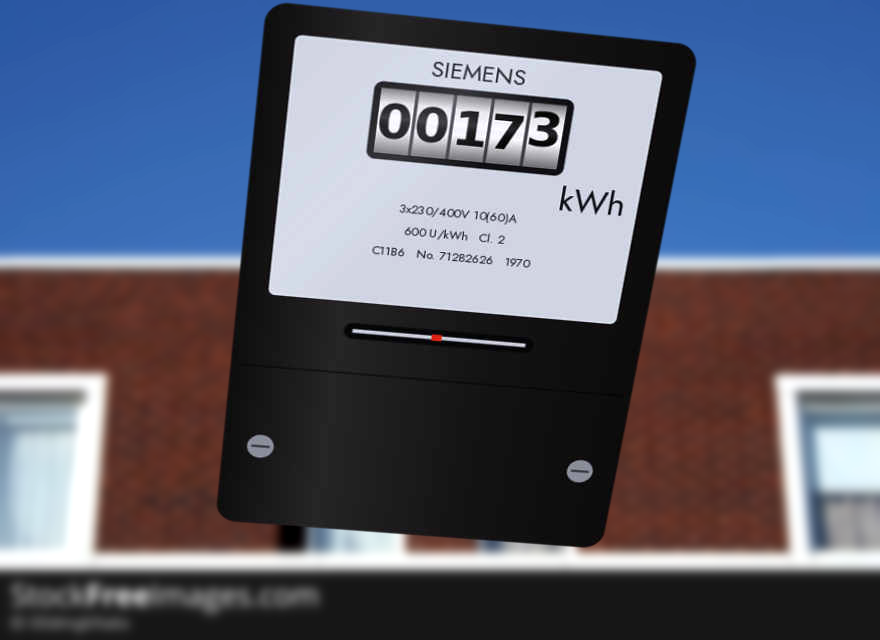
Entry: 173 kWh
